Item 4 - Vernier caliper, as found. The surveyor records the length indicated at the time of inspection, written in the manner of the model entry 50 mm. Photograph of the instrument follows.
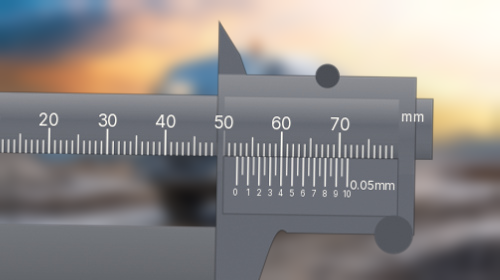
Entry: 52.4 mm
